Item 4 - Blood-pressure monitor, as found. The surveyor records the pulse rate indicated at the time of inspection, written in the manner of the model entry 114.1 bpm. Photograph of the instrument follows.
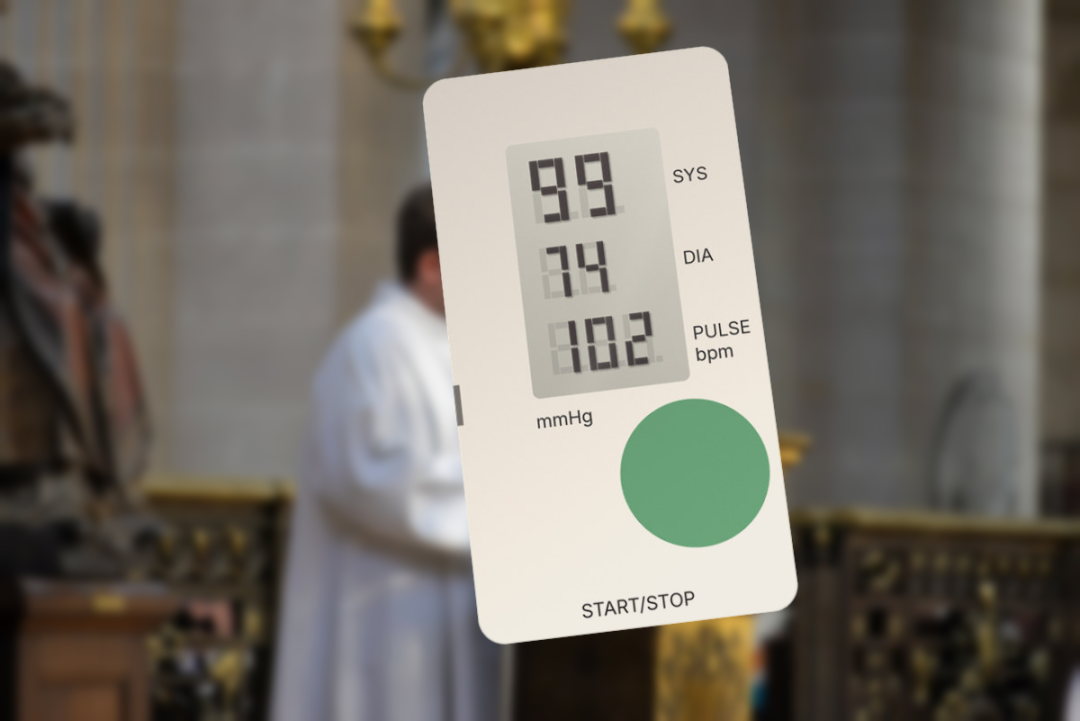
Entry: 102 bpm
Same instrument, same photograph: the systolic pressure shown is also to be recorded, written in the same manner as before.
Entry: 99 mmHg
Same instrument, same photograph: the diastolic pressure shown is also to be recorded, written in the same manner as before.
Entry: 74 mmHg
